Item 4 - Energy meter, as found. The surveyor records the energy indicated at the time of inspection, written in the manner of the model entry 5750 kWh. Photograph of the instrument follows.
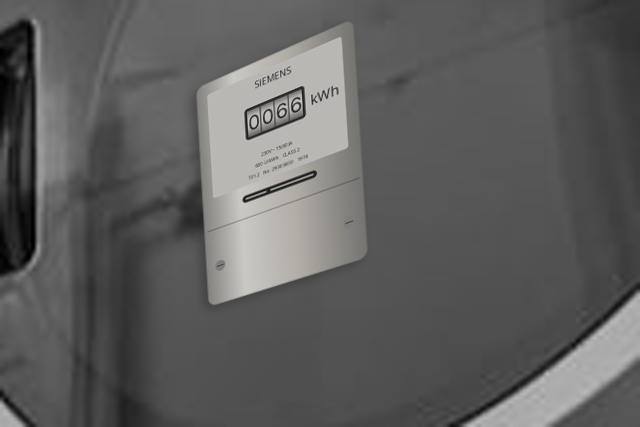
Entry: 66 kWh
